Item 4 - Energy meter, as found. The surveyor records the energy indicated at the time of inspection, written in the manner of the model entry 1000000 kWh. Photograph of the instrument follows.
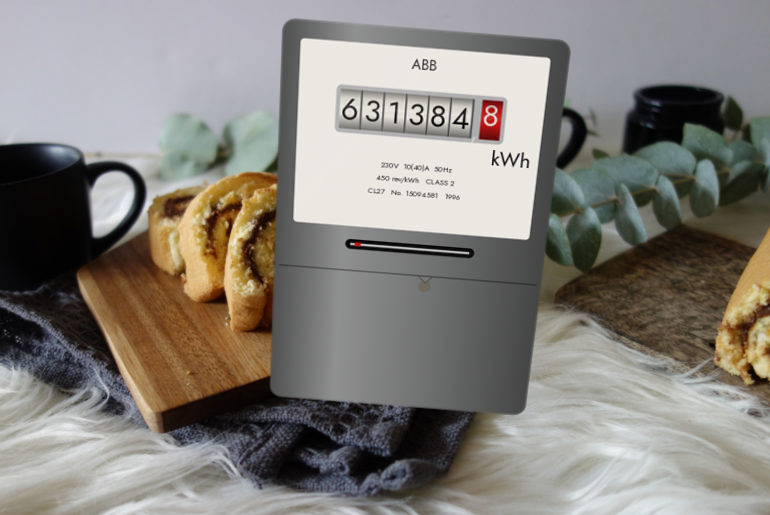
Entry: 631384.8 kWh
